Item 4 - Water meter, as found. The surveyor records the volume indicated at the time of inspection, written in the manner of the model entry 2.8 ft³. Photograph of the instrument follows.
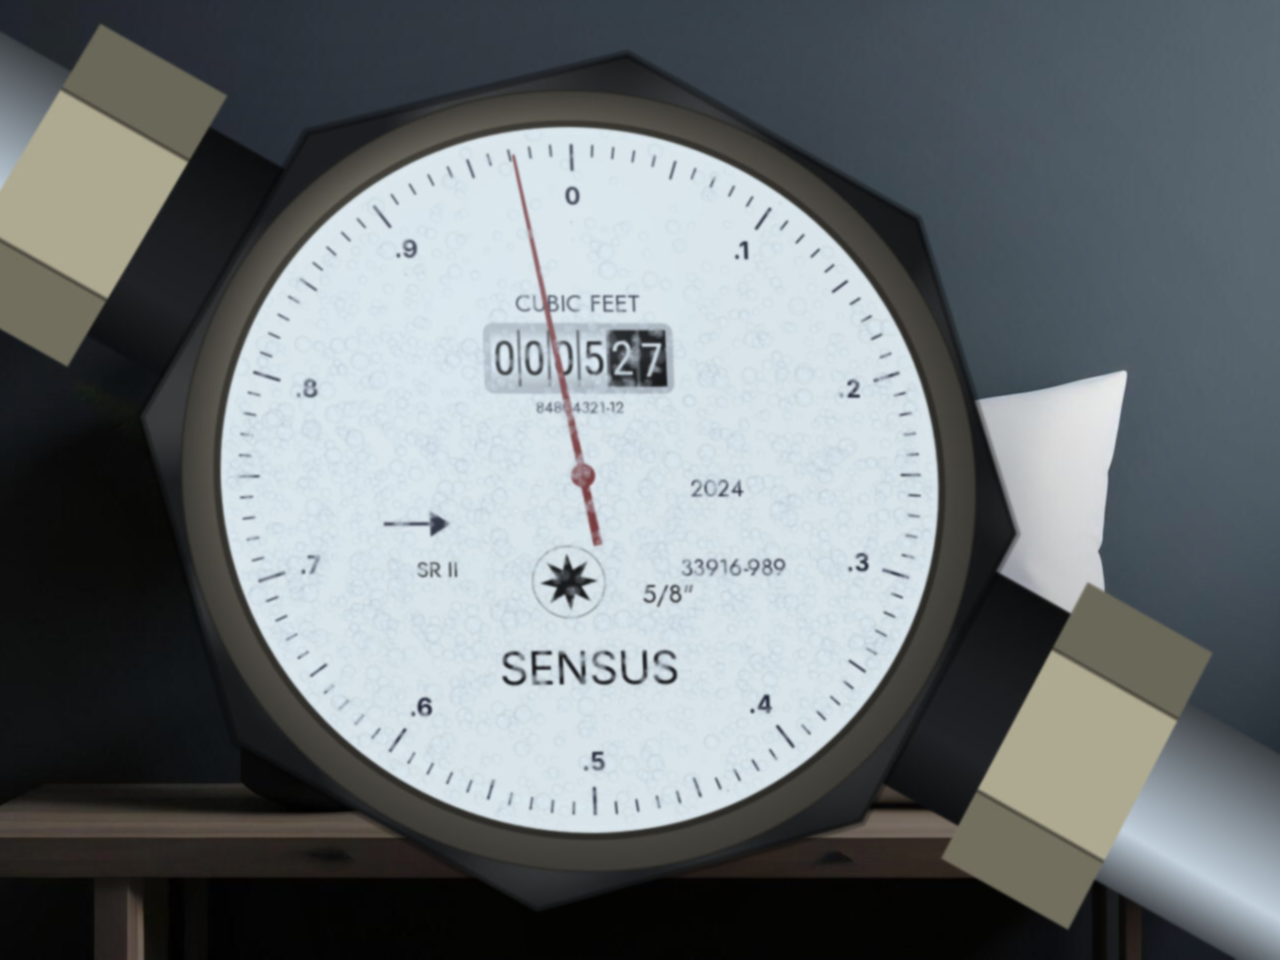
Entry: 526.97 ft³
